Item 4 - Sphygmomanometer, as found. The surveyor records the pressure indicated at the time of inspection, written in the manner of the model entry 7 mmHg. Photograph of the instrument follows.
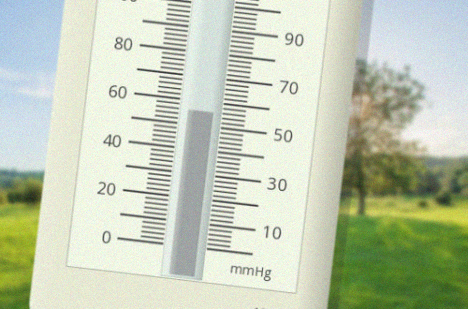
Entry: 56 mmHg
